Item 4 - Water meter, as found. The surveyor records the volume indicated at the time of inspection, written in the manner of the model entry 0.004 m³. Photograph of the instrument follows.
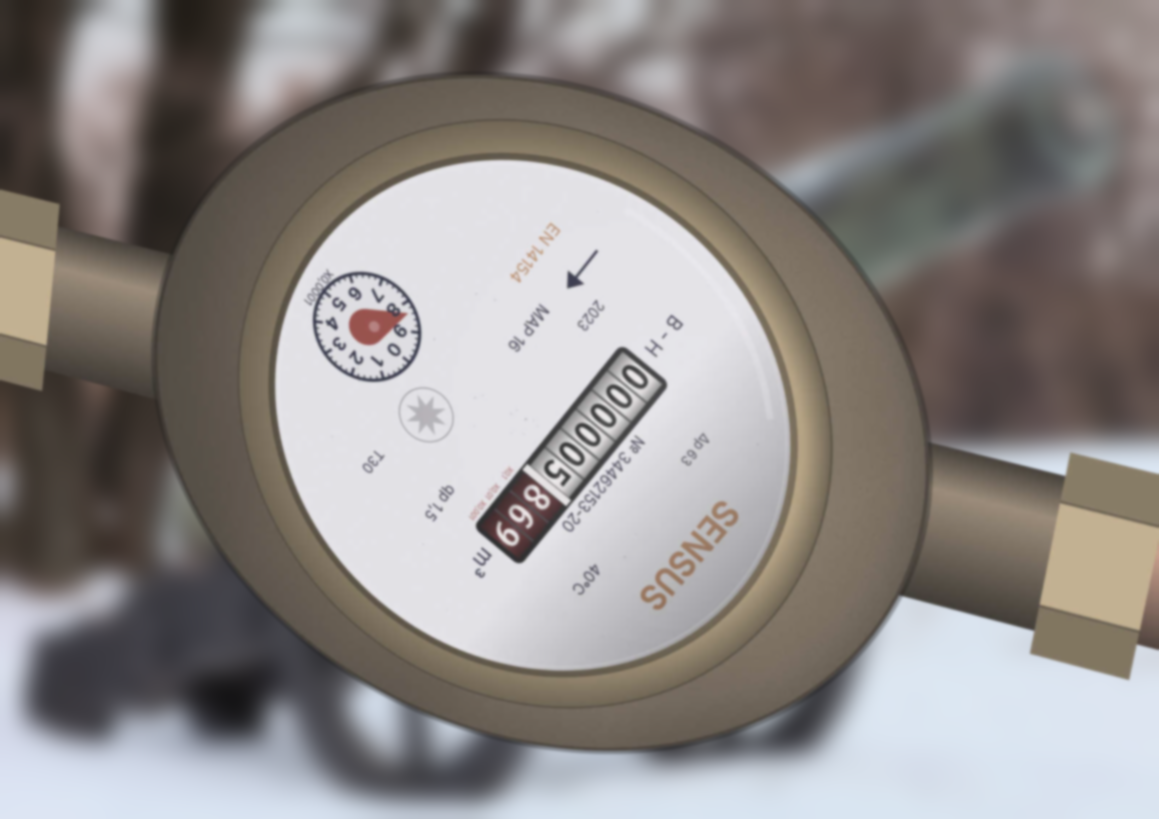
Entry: 5.8698 m³
